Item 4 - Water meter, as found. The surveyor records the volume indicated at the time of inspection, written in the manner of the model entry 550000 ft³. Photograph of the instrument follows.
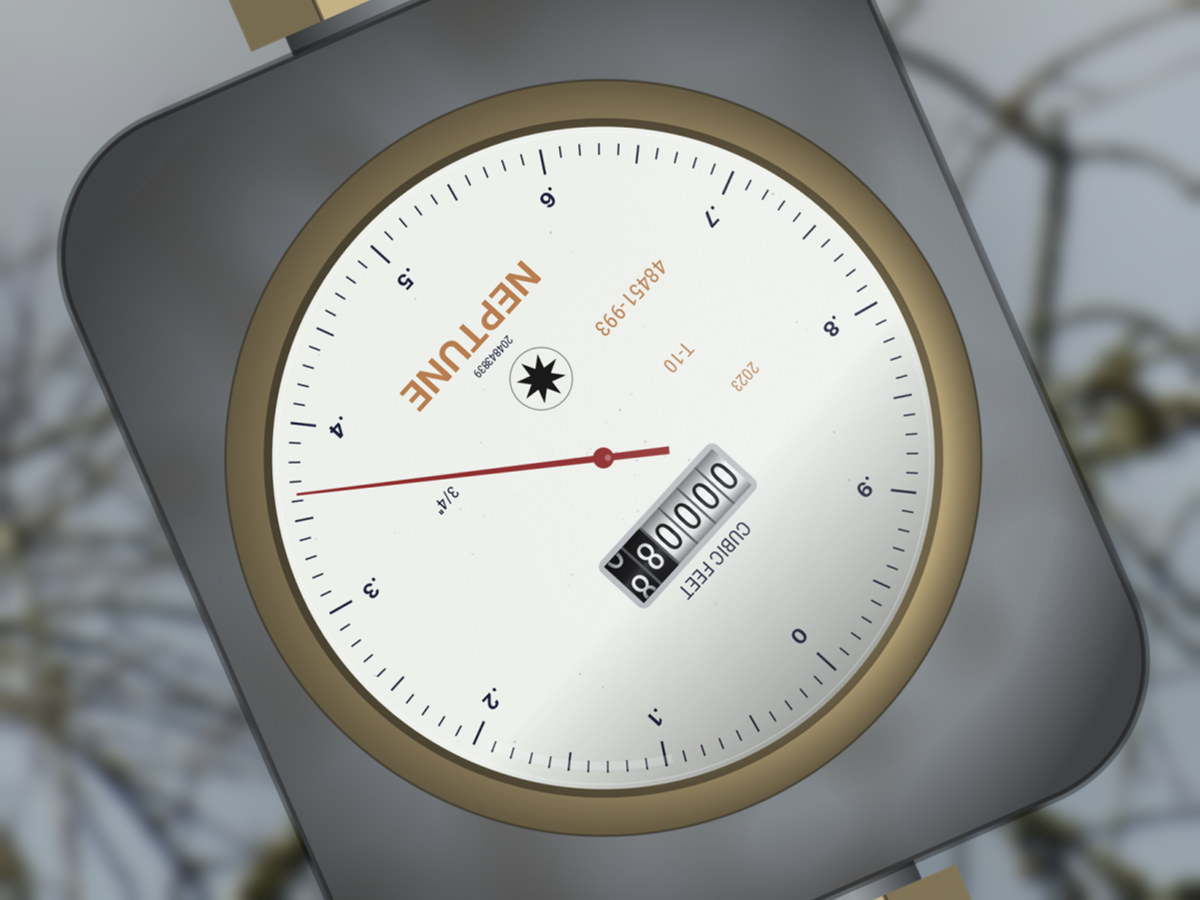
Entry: 88.36 ft³
